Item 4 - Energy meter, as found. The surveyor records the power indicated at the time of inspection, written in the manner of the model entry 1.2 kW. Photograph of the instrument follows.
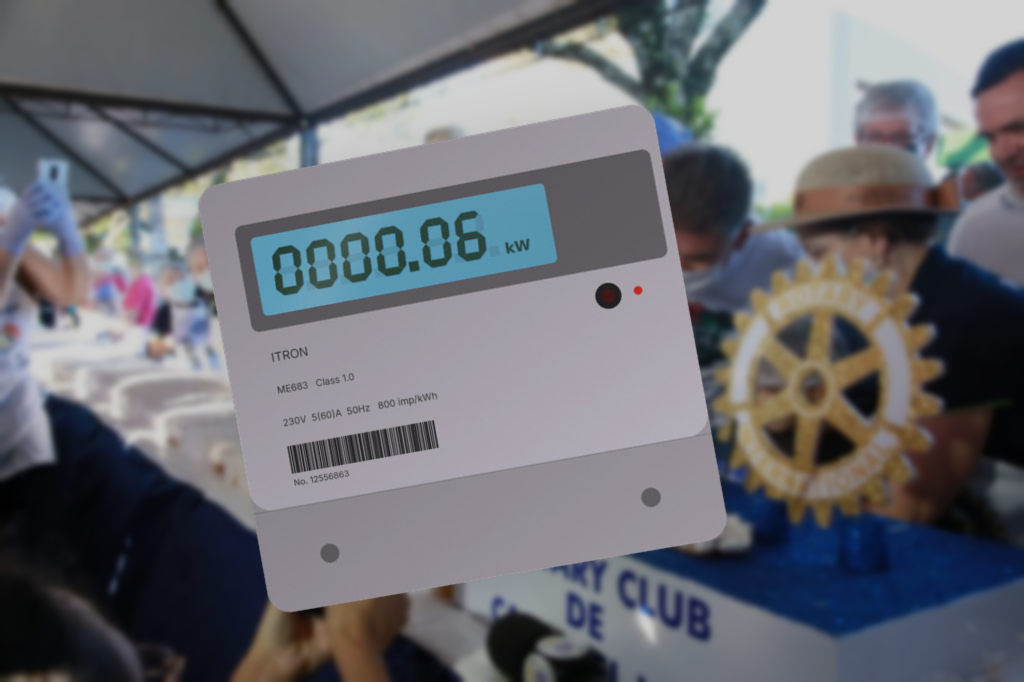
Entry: 0.06 kW
